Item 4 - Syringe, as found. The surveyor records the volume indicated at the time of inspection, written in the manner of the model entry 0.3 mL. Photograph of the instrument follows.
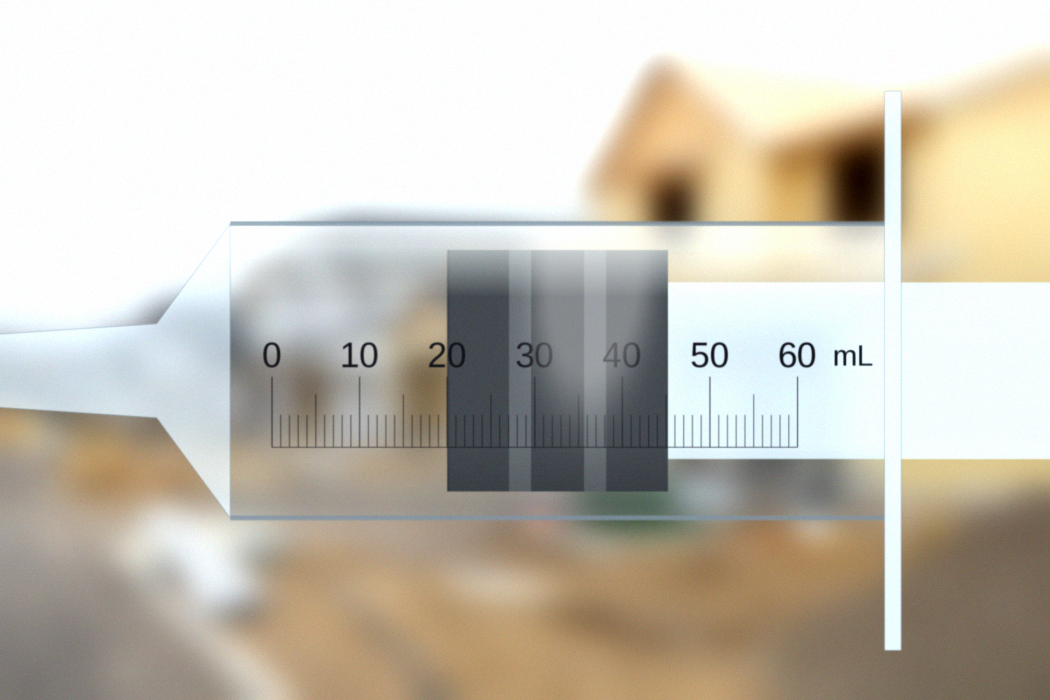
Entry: 20 mL
